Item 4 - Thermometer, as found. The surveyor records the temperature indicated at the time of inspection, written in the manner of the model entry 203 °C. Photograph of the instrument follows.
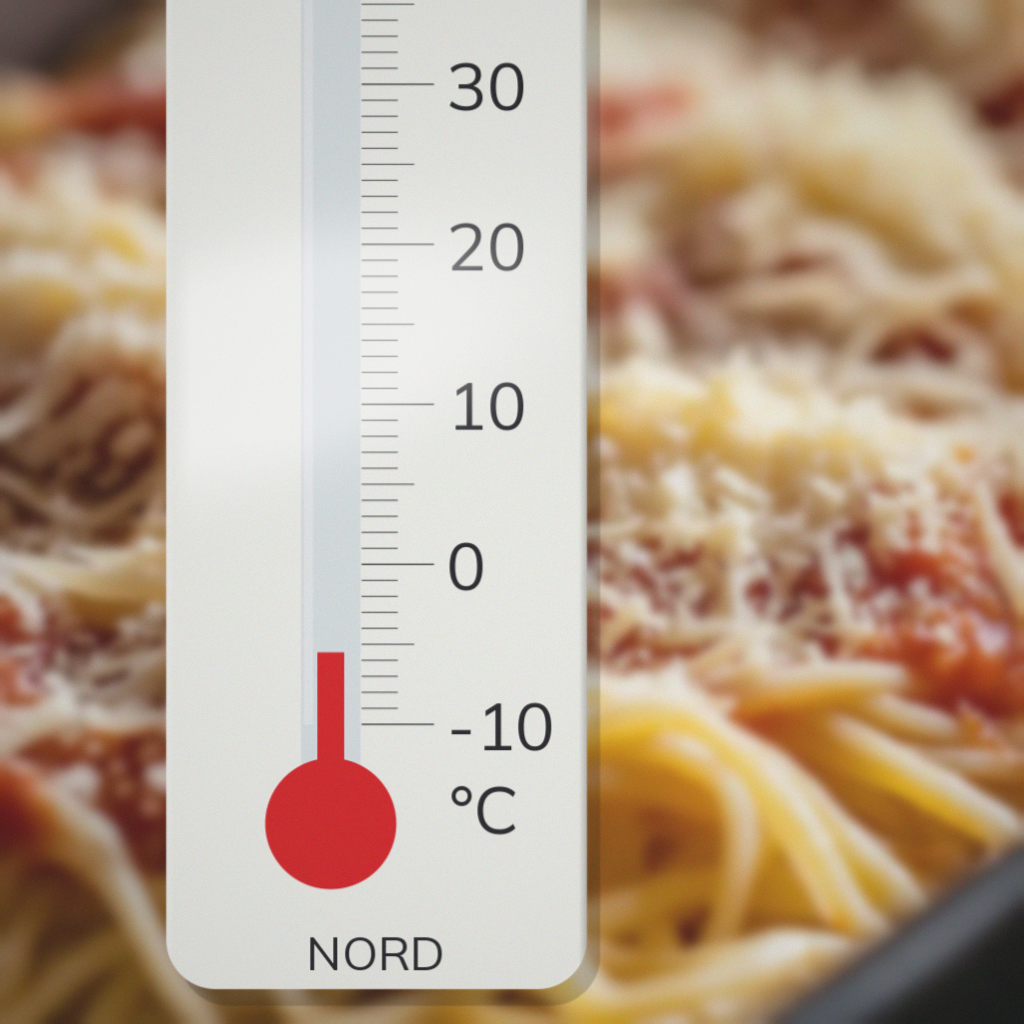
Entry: -5.5 °C
